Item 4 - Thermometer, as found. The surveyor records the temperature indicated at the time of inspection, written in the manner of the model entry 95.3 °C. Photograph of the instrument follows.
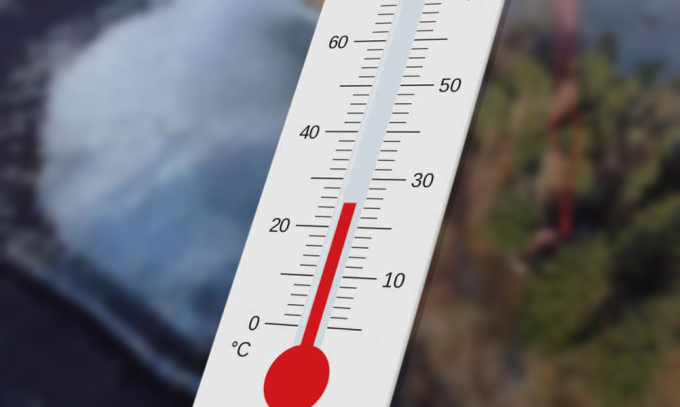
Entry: 25 °C
